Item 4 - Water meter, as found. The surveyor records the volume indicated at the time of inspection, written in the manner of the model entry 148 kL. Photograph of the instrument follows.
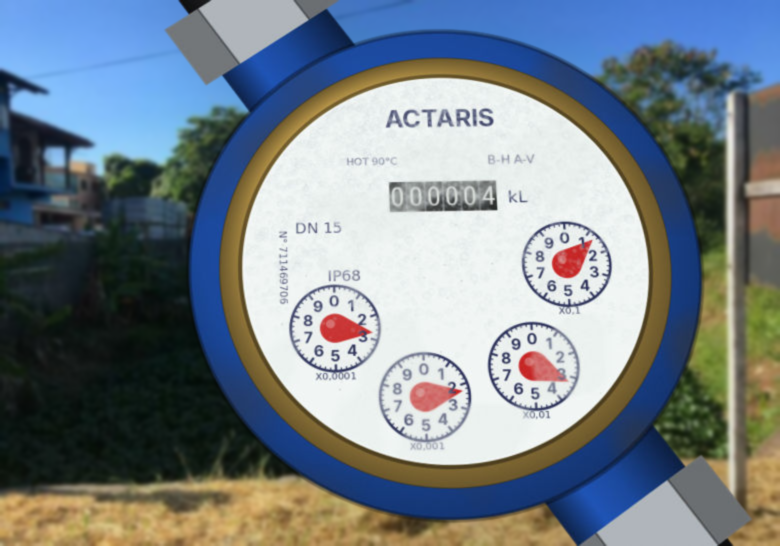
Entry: 4.1322 kL
